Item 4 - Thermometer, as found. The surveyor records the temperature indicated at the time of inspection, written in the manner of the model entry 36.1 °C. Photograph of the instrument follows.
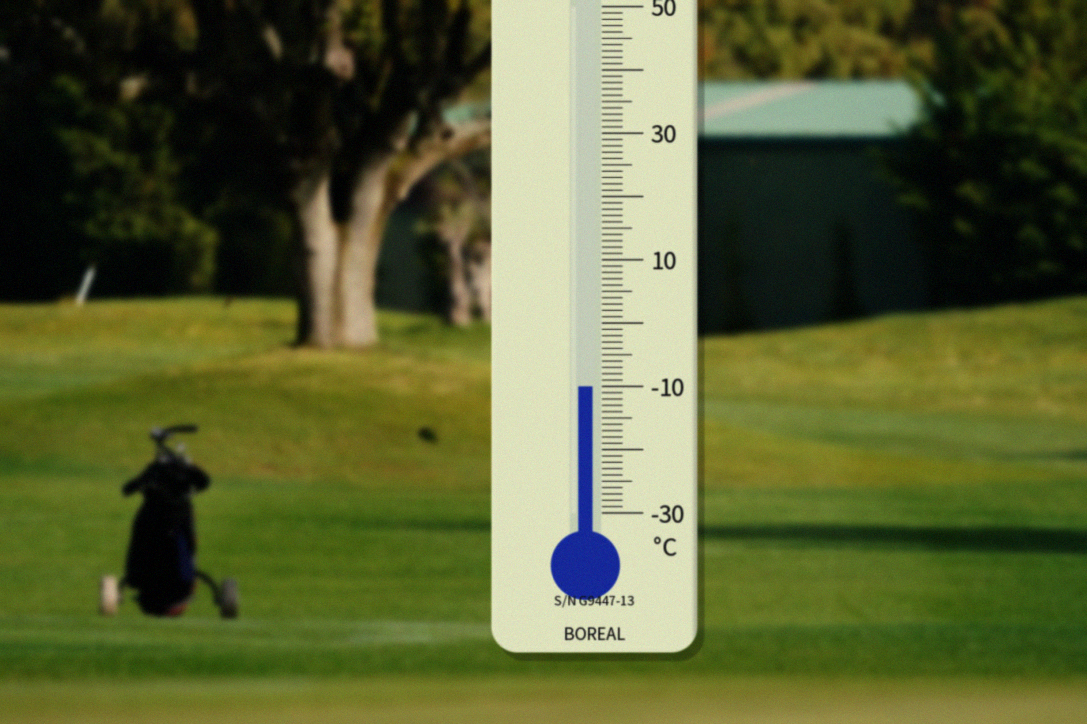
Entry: -10 °C
